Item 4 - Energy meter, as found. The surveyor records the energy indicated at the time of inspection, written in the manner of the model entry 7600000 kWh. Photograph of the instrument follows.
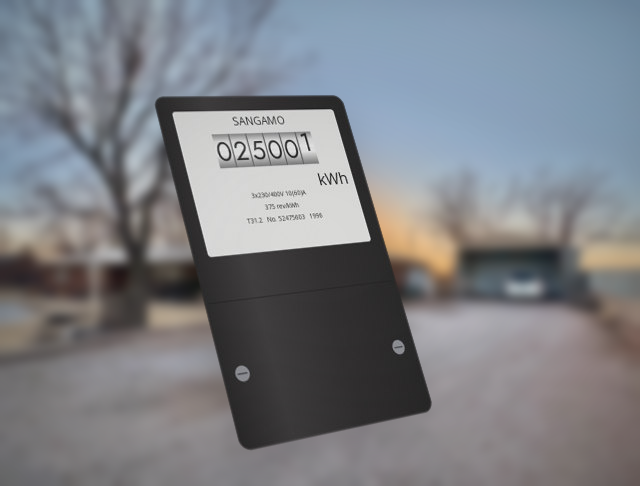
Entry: 25001 kWh
